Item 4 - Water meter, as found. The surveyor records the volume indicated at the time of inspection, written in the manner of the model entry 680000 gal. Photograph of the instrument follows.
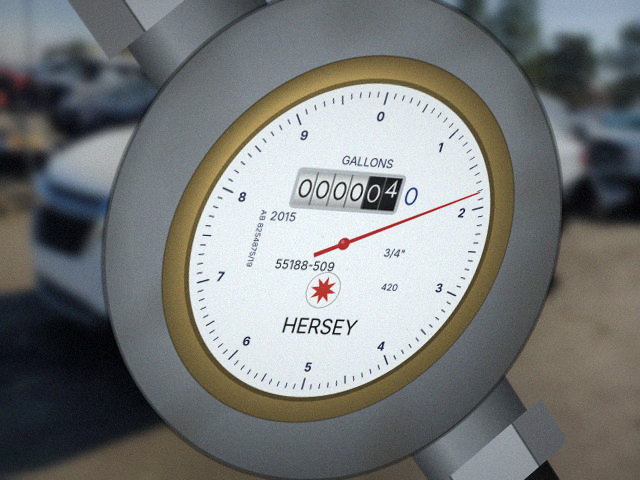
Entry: 41.8 gal
